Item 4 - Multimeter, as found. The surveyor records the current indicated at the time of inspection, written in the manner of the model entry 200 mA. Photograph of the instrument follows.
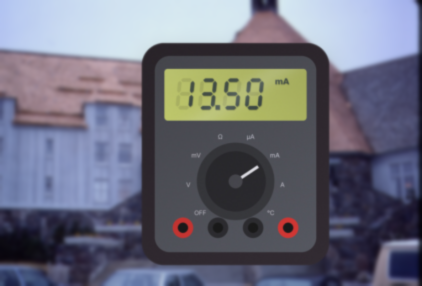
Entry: 13.50 mA
